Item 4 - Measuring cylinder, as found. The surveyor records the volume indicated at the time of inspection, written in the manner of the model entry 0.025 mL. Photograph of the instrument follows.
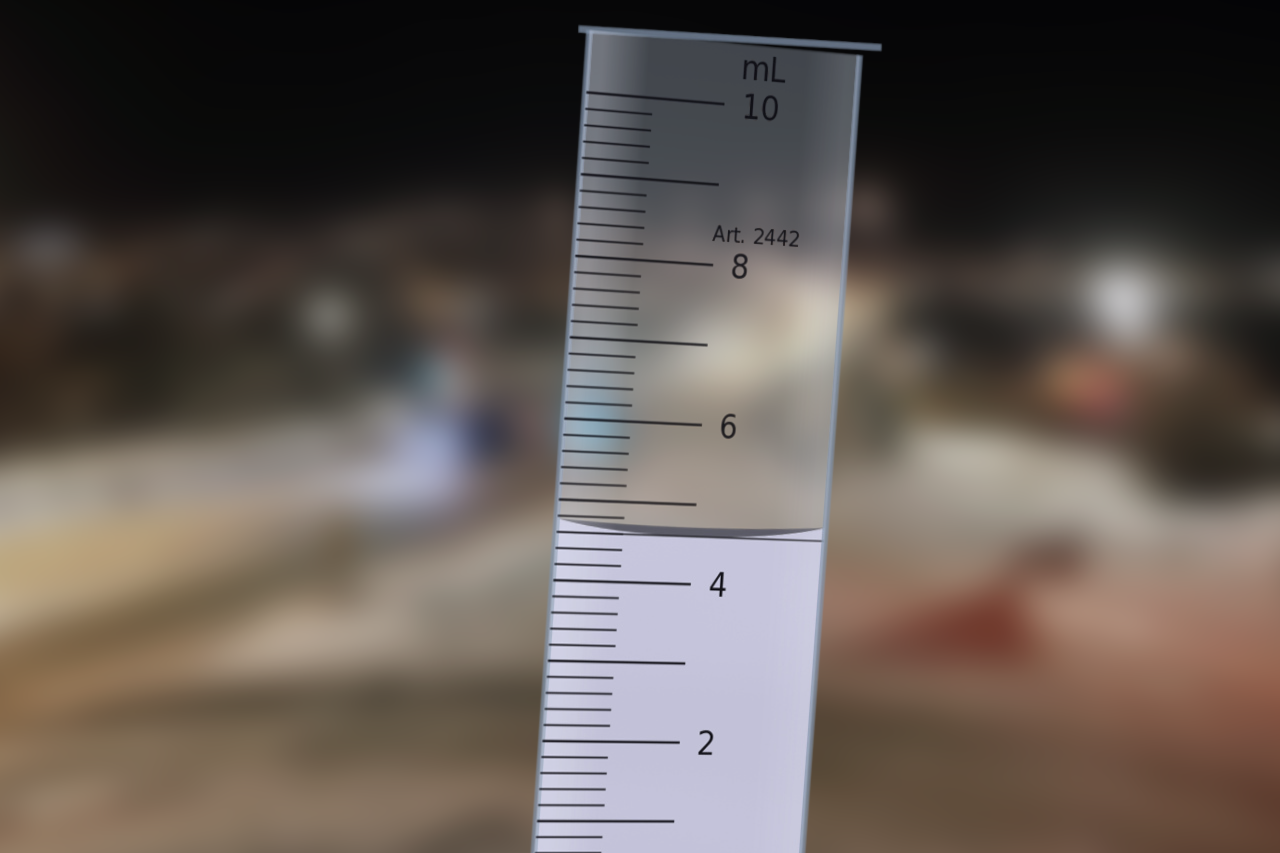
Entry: 4.6 mL
